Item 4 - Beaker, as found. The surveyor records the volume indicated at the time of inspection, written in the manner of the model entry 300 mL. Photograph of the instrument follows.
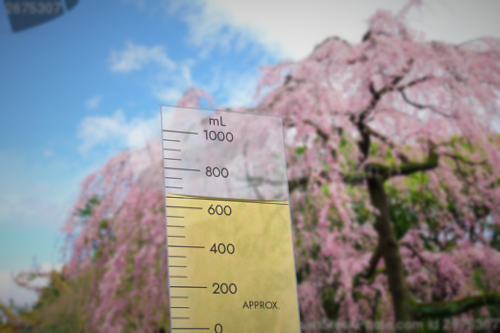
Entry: 650 mL
